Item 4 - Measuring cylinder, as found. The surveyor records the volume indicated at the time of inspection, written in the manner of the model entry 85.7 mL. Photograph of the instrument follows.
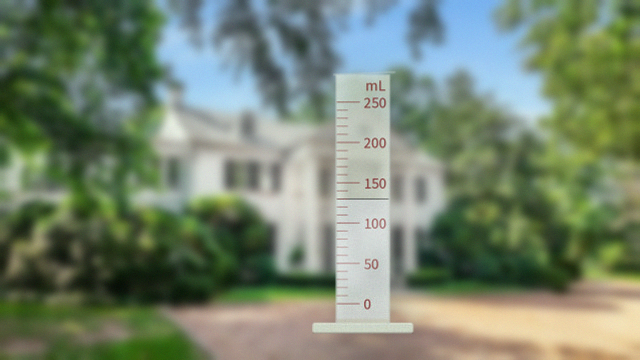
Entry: 130 mL
